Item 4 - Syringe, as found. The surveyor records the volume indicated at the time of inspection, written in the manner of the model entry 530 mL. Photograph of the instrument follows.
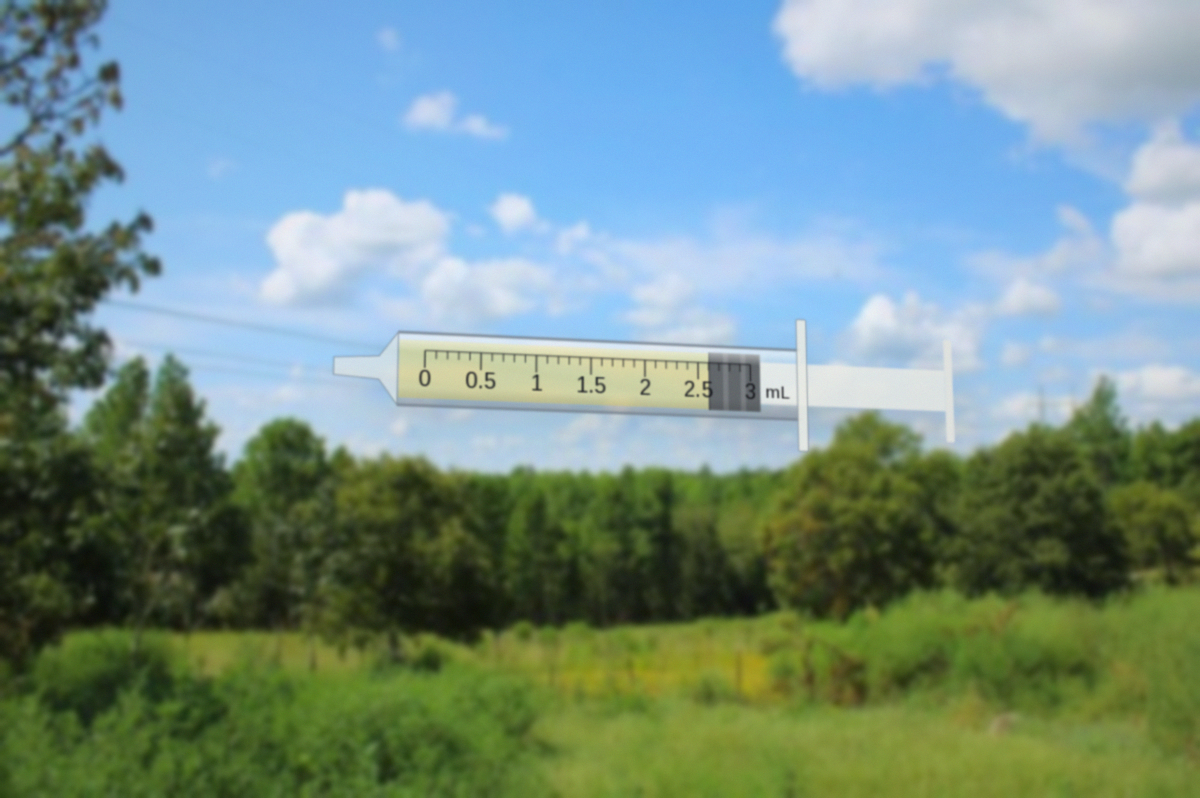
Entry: 2.6 mL
